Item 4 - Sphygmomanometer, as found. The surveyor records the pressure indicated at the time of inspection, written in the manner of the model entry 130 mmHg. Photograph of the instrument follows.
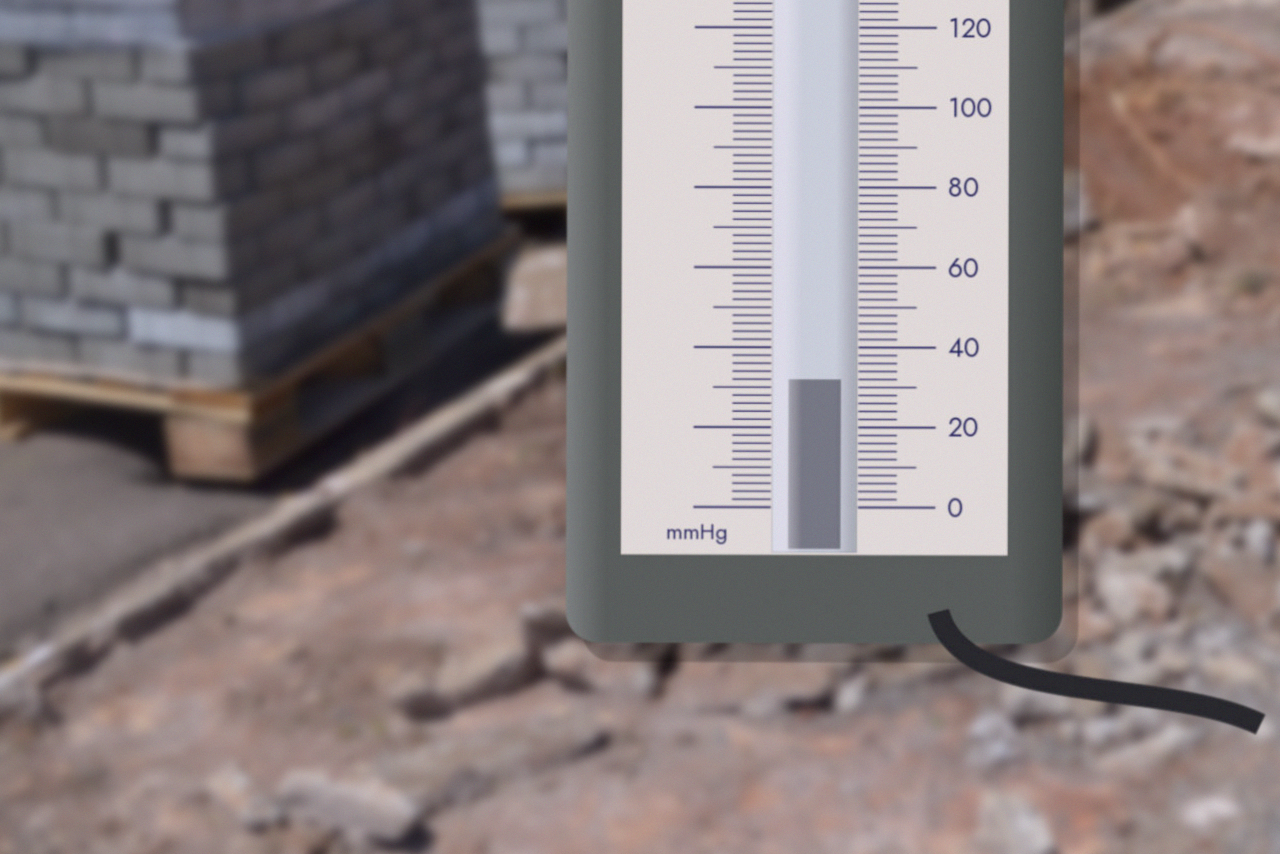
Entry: 32 mmHg
